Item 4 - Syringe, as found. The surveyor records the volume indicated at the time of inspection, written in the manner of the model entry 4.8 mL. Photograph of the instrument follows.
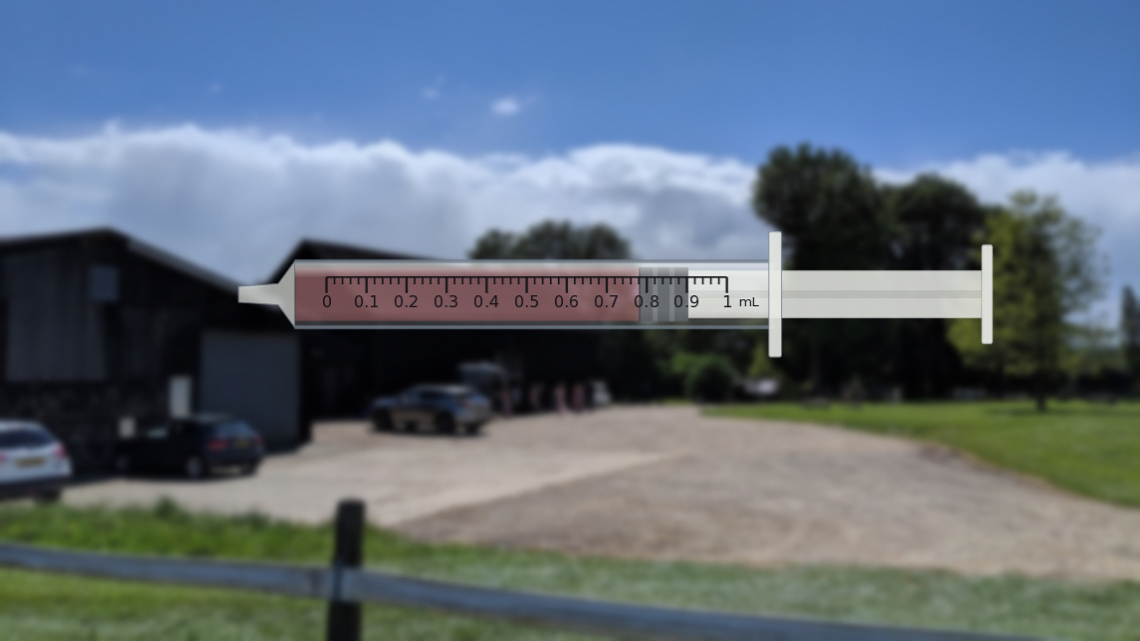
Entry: 0.78 mL
